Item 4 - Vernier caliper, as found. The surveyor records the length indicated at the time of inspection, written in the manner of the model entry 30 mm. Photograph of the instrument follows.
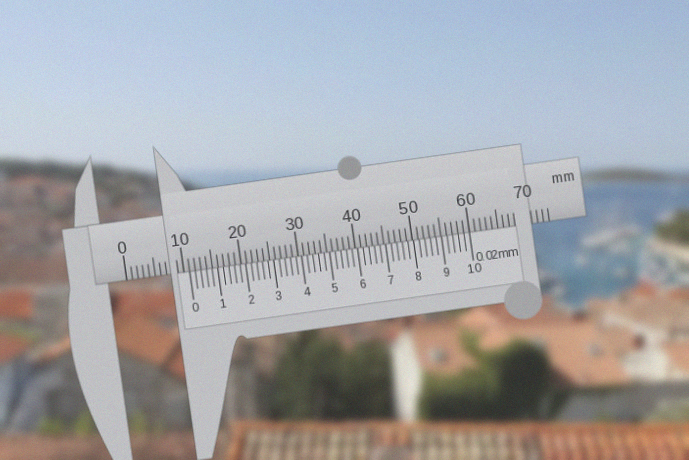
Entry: 11.0 mm
